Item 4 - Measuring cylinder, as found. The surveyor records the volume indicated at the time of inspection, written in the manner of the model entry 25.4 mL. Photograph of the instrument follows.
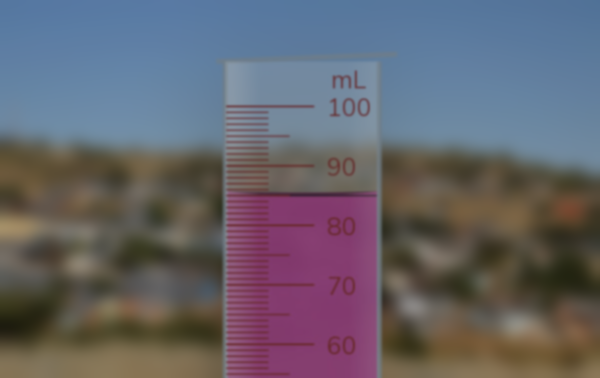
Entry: 85 mL
